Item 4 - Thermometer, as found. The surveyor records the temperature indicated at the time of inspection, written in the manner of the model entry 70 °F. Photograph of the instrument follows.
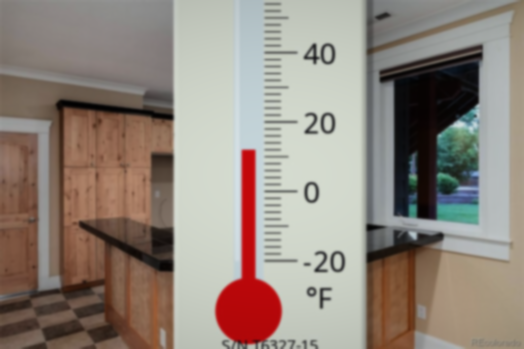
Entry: 12 °F
